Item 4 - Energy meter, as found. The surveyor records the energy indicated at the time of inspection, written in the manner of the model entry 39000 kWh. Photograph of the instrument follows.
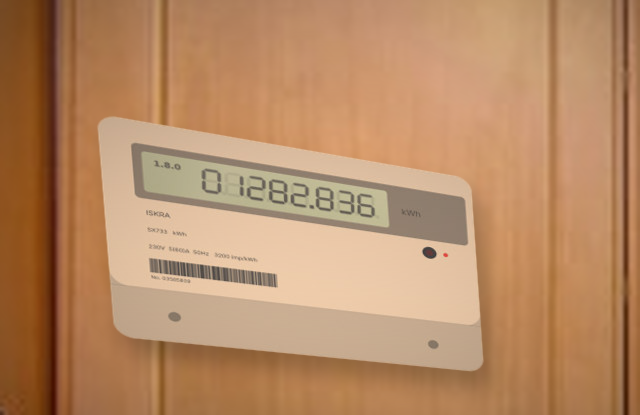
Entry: 1282.836 kWh
